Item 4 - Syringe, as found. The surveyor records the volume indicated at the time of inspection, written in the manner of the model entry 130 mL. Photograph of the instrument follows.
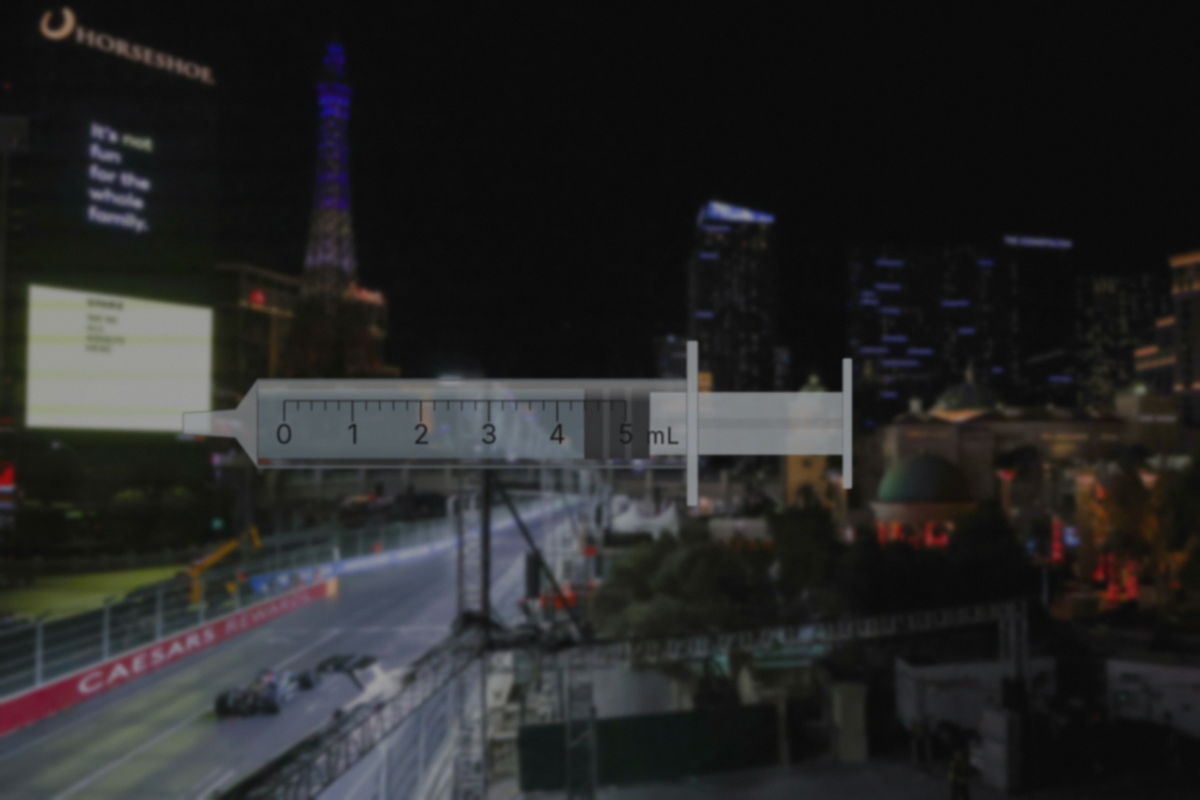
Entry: 4.4 mL
